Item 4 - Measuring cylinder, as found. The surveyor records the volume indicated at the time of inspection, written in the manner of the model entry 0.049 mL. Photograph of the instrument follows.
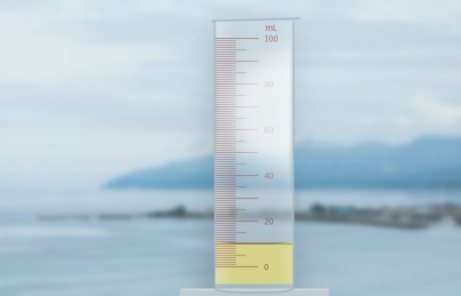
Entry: 10 mL
